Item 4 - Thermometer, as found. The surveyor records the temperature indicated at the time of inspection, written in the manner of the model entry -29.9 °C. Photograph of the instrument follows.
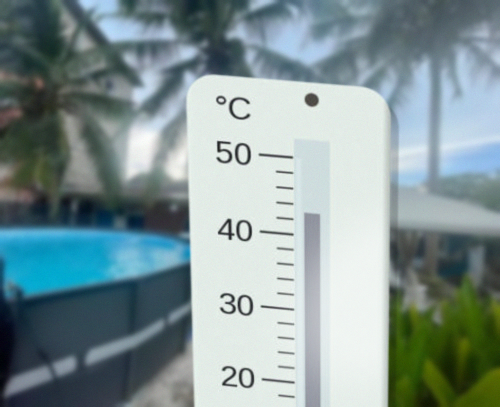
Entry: 43 °C
